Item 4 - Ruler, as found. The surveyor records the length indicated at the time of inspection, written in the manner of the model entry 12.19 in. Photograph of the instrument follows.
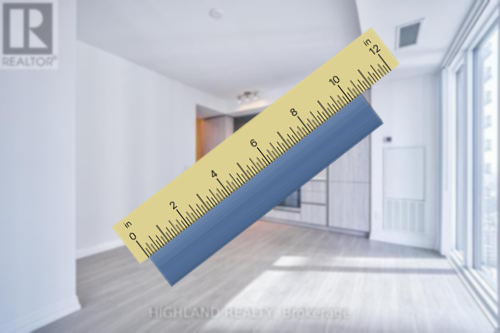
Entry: 10.5 in
